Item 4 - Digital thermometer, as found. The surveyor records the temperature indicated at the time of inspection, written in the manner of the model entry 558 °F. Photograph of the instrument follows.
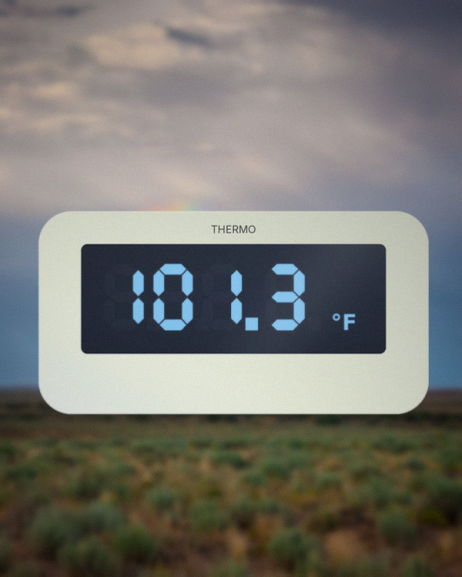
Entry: 101.3 °F
